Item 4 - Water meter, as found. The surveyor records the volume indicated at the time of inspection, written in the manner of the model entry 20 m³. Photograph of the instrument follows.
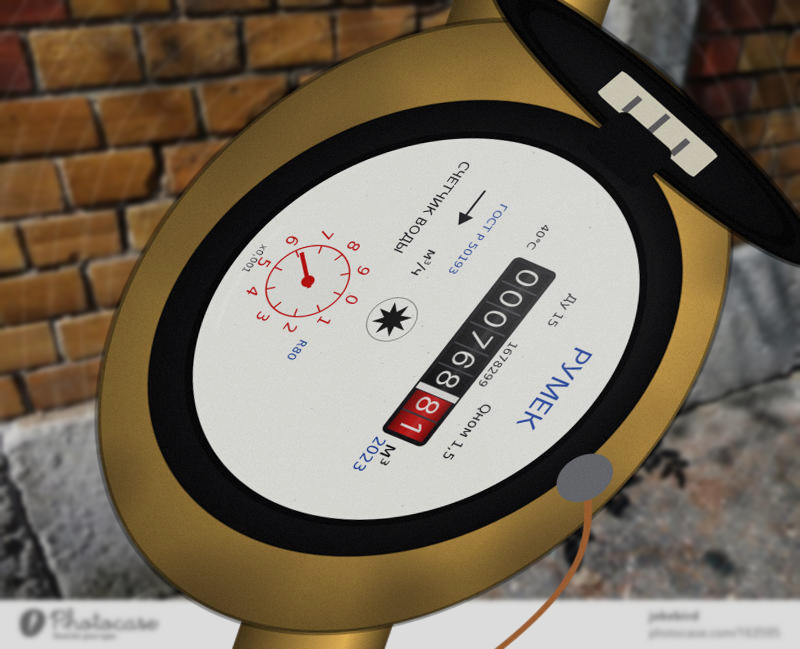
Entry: 768.816 m³
